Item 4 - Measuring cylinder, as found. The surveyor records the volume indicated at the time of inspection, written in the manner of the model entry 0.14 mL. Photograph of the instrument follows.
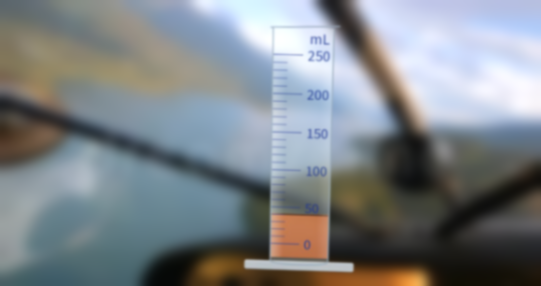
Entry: 40 mL
